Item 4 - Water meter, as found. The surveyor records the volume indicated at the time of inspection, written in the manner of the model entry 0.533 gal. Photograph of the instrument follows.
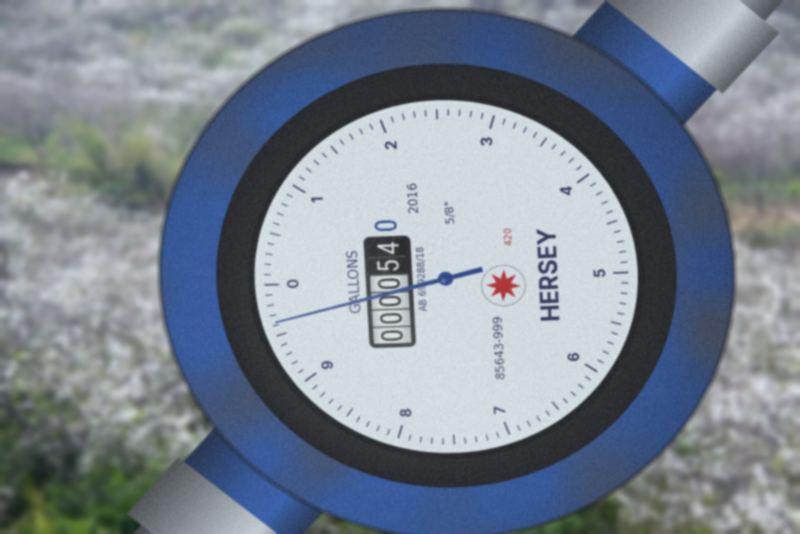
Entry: 539.6 gal
